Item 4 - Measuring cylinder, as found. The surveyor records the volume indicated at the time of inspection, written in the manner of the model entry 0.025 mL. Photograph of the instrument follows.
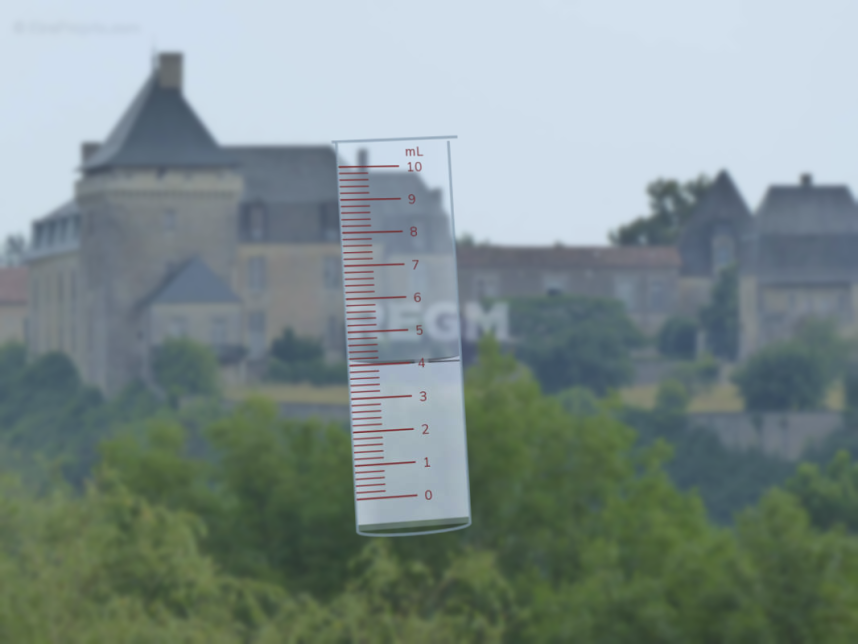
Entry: 4 mL
